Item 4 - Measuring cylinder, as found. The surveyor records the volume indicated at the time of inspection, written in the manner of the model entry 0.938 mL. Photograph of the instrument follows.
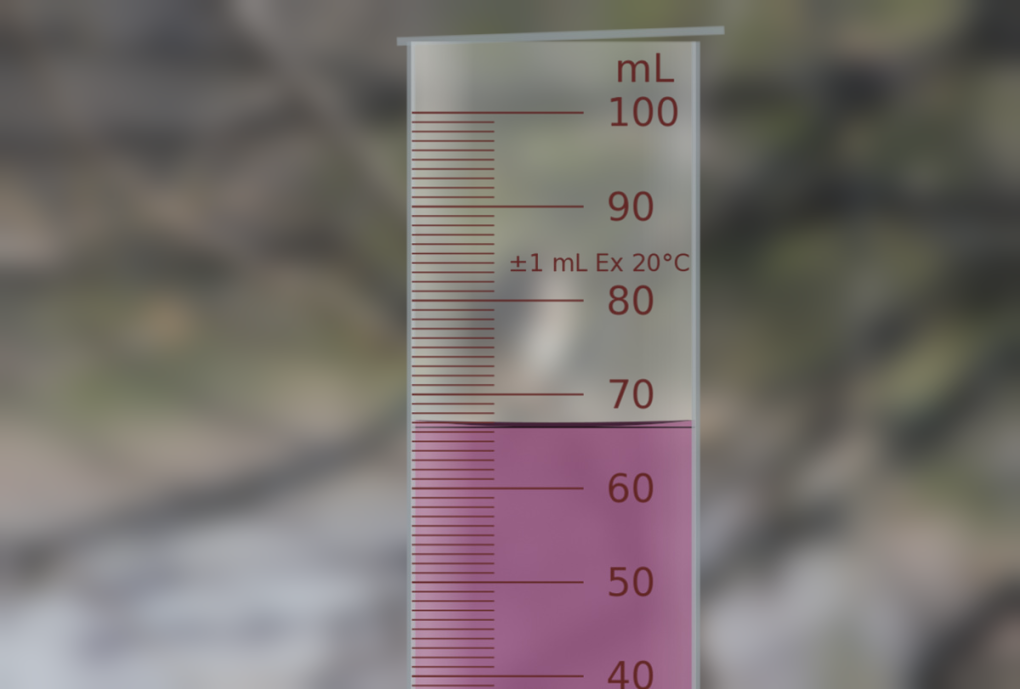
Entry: 66.5 mL
